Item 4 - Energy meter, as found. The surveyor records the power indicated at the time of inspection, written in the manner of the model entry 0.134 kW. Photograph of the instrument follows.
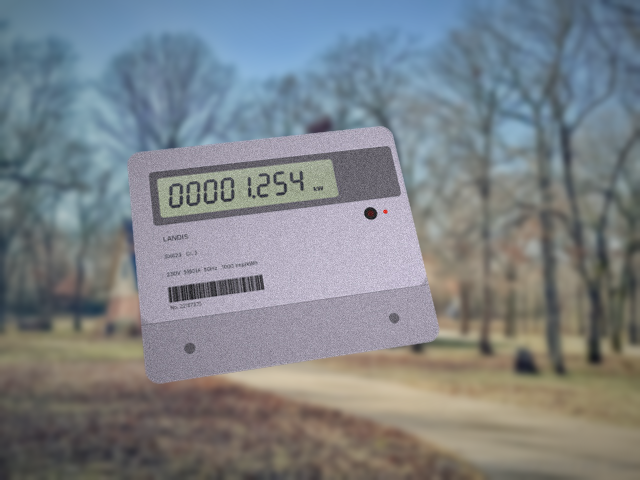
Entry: 1.254 kW
